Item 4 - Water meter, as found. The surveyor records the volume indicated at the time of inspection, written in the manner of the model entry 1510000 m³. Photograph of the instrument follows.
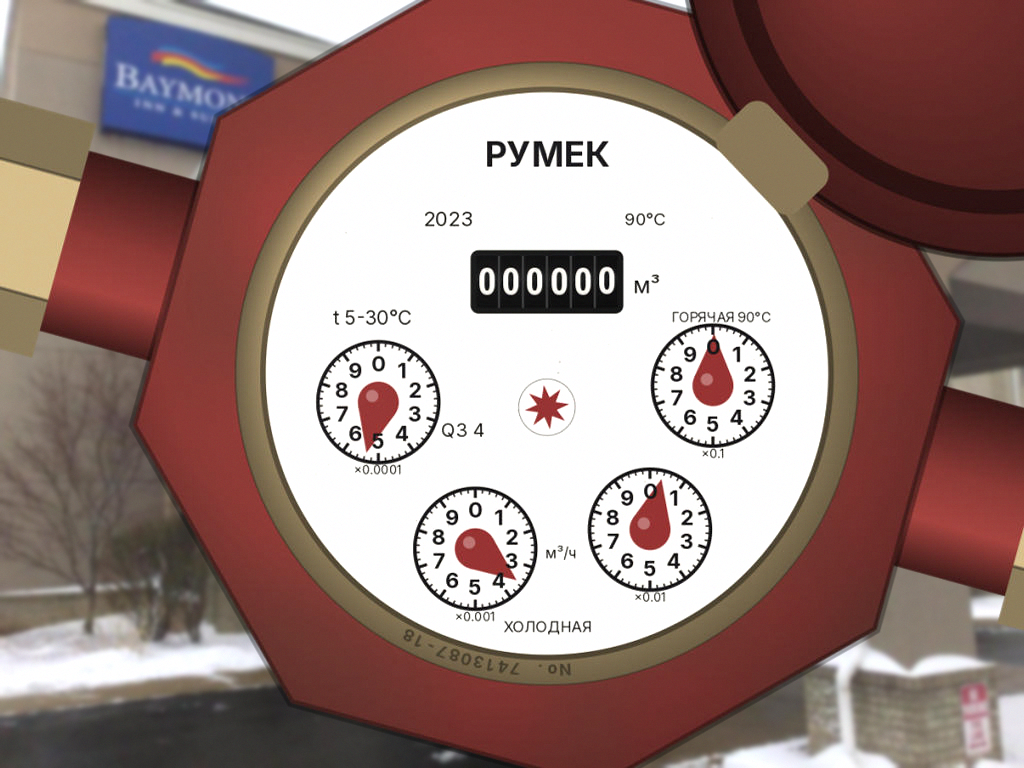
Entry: 0.0035 m³
